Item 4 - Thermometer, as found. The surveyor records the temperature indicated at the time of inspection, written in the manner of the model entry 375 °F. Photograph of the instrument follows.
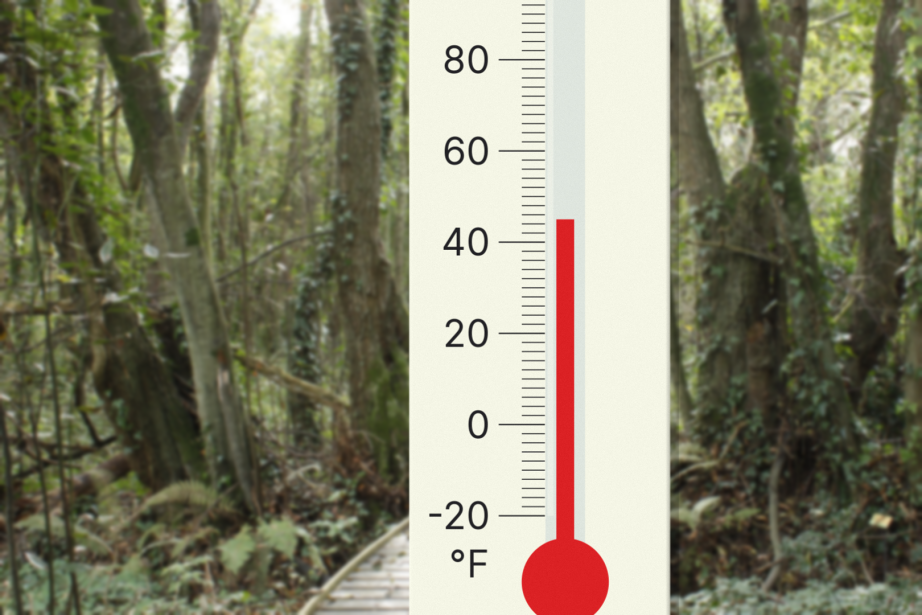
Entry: 45 °F
